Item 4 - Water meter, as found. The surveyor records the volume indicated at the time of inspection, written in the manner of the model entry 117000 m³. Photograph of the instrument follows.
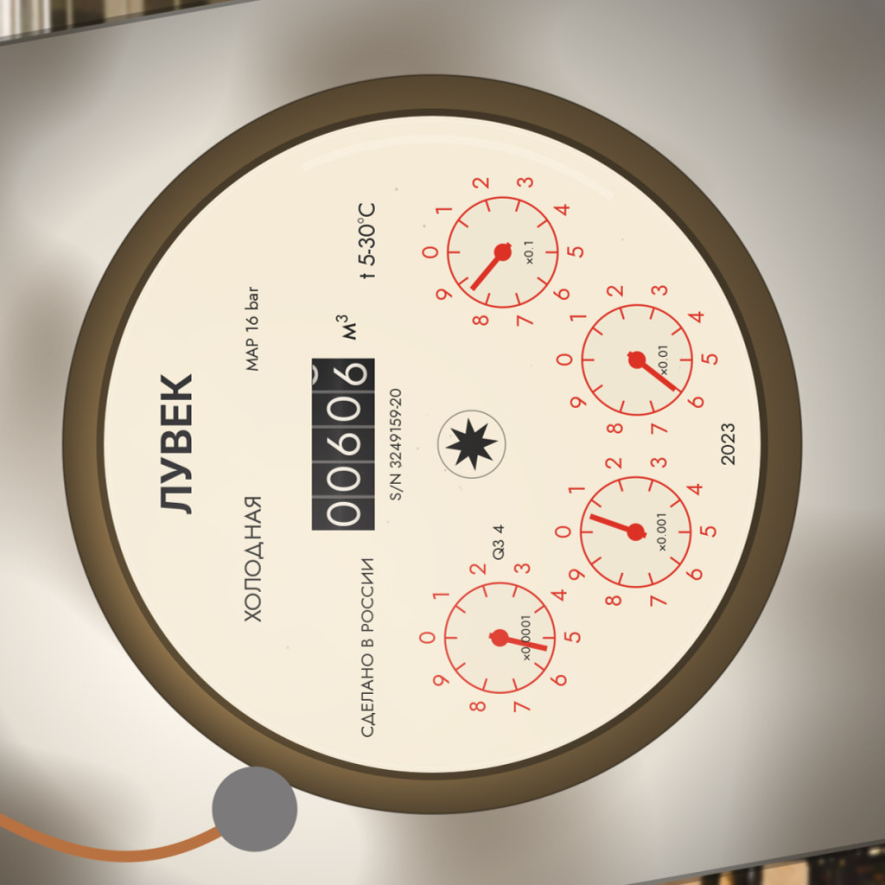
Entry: 605.8605 m³
